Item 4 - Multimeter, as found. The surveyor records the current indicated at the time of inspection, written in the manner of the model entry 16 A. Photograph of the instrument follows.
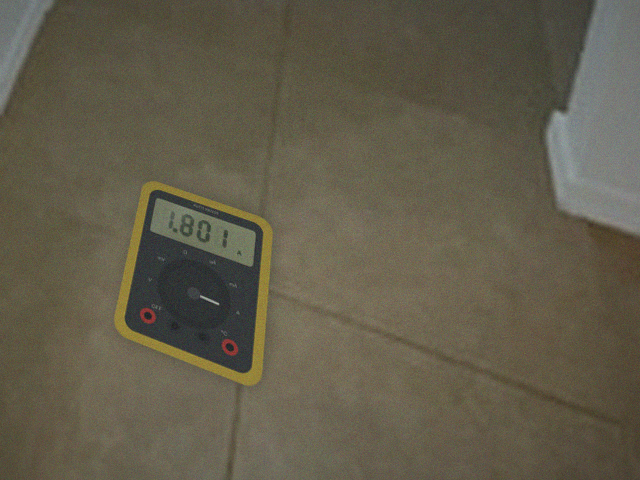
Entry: 1.801 A
